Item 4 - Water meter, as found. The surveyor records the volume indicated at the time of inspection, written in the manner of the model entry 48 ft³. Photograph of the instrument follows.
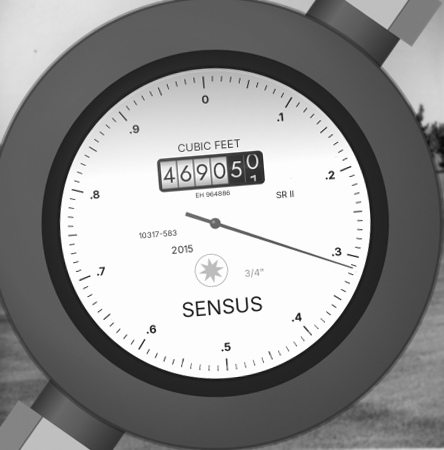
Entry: 469050.31 ft³
